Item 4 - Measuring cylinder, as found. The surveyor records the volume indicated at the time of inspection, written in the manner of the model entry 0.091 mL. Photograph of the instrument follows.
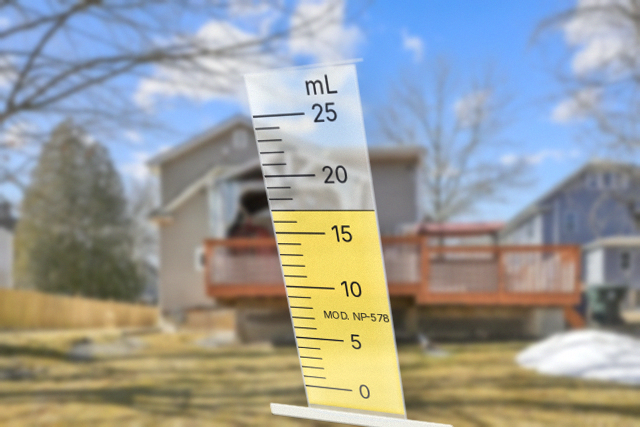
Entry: 17 mL
